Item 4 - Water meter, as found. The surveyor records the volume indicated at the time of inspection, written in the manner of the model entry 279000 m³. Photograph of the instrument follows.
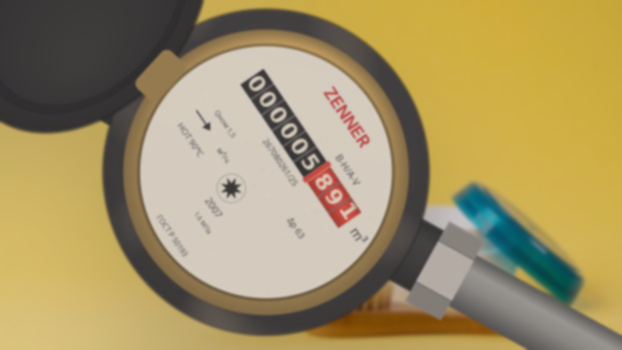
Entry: 5.891 m³
